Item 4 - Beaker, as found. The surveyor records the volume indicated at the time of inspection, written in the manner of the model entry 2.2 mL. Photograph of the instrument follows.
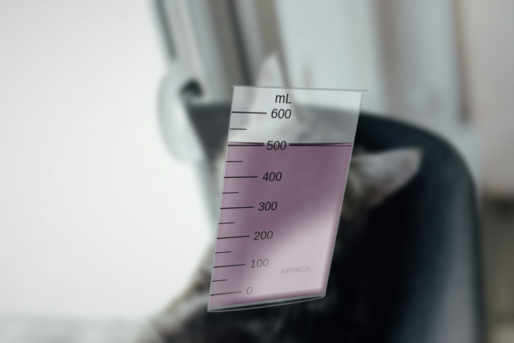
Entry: 500 mL
